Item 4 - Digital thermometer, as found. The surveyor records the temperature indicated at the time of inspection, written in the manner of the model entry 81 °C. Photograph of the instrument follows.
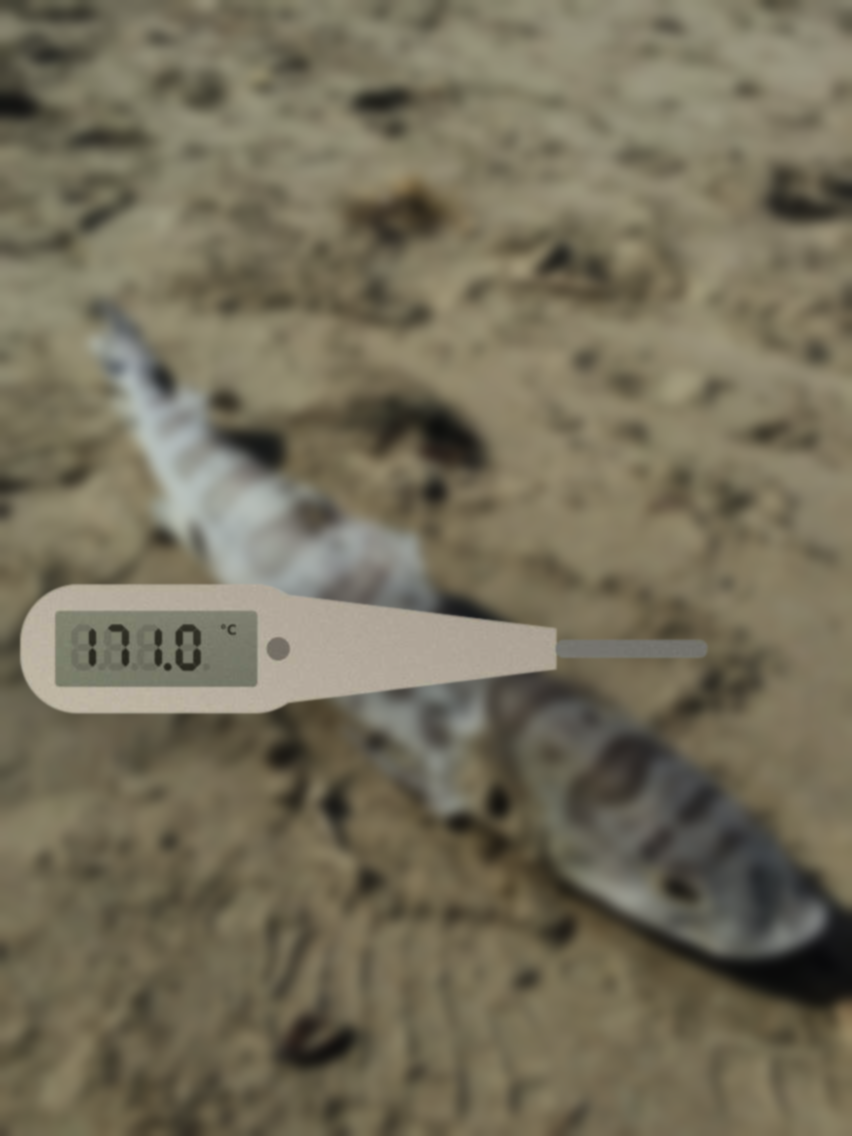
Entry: 171.0 °C
